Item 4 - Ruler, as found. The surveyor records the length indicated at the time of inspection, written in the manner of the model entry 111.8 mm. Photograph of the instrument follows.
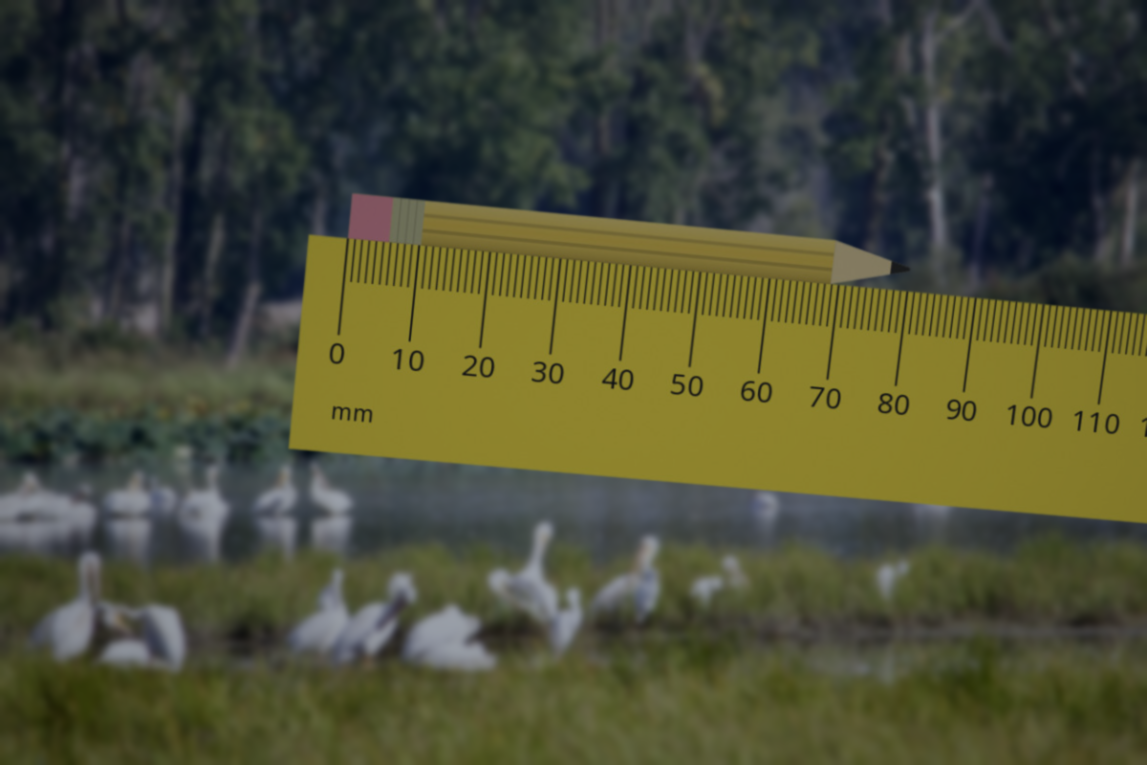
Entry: 80 mm
